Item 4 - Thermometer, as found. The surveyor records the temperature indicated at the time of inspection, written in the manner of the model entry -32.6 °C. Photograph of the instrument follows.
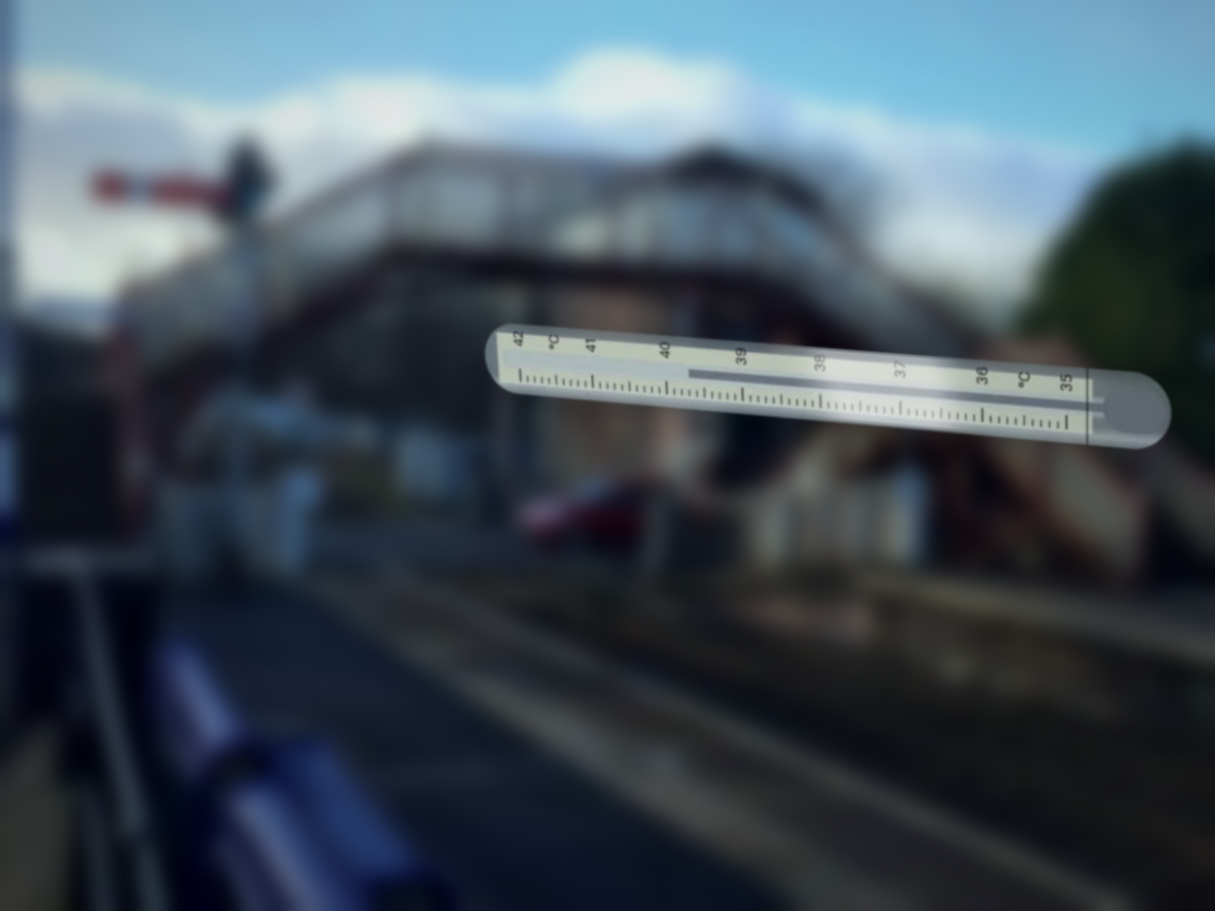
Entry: 39.7 °C
